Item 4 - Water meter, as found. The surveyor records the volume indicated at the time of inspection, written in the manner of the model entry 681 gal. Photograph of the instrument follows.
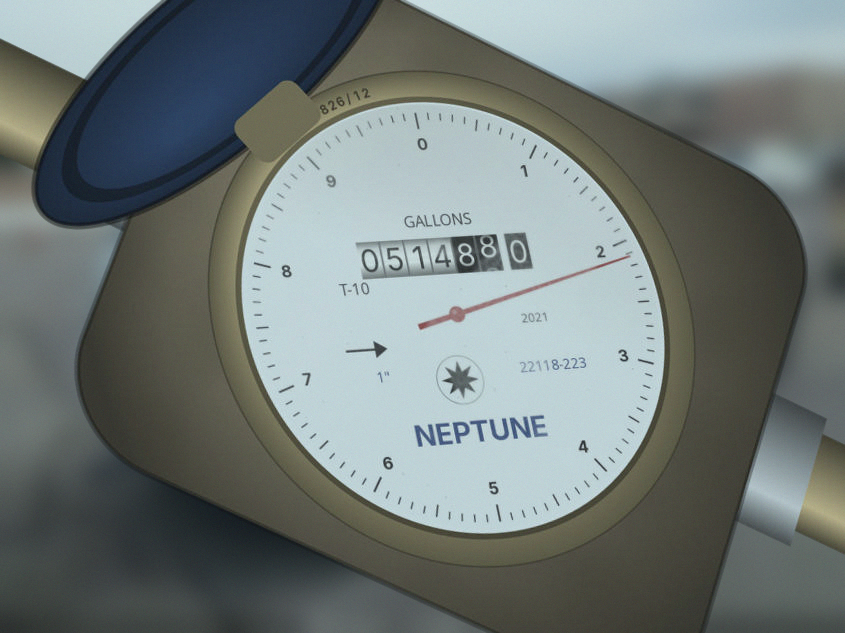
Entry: 514882.1 gal
